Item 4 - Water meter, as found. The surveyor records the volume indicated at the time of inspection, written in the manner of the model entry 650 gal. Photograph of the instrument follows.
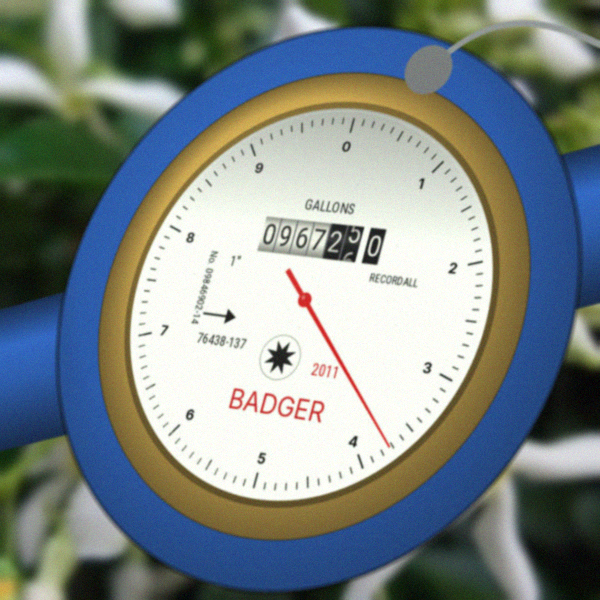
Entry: 967253.7 gal
